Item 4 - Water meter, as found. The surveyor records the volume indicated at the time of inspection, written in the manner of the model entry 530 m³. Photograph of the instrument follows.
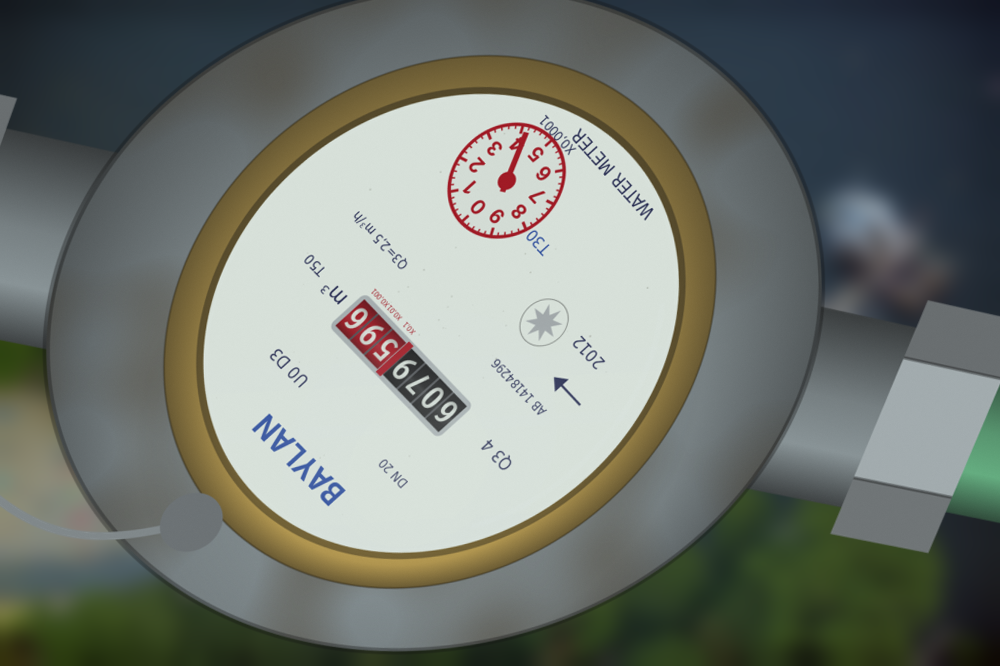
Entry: 6079.5964 m³
